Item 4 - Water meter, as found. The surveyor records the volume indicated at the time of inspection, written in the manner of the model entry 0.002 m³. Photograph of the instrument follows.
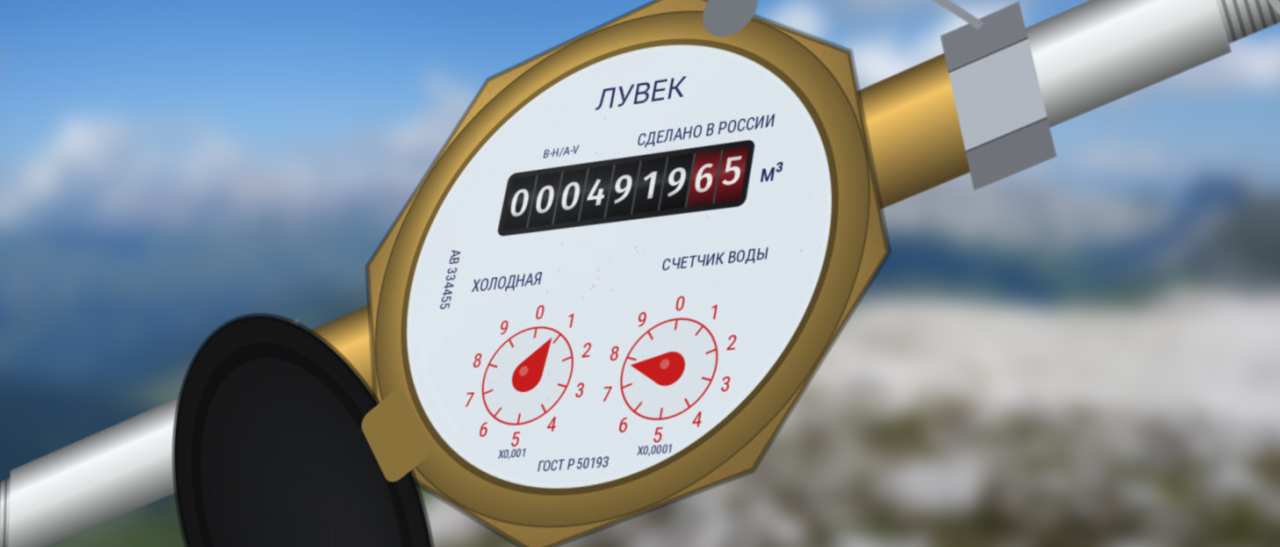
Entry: 4919.6507 m³
